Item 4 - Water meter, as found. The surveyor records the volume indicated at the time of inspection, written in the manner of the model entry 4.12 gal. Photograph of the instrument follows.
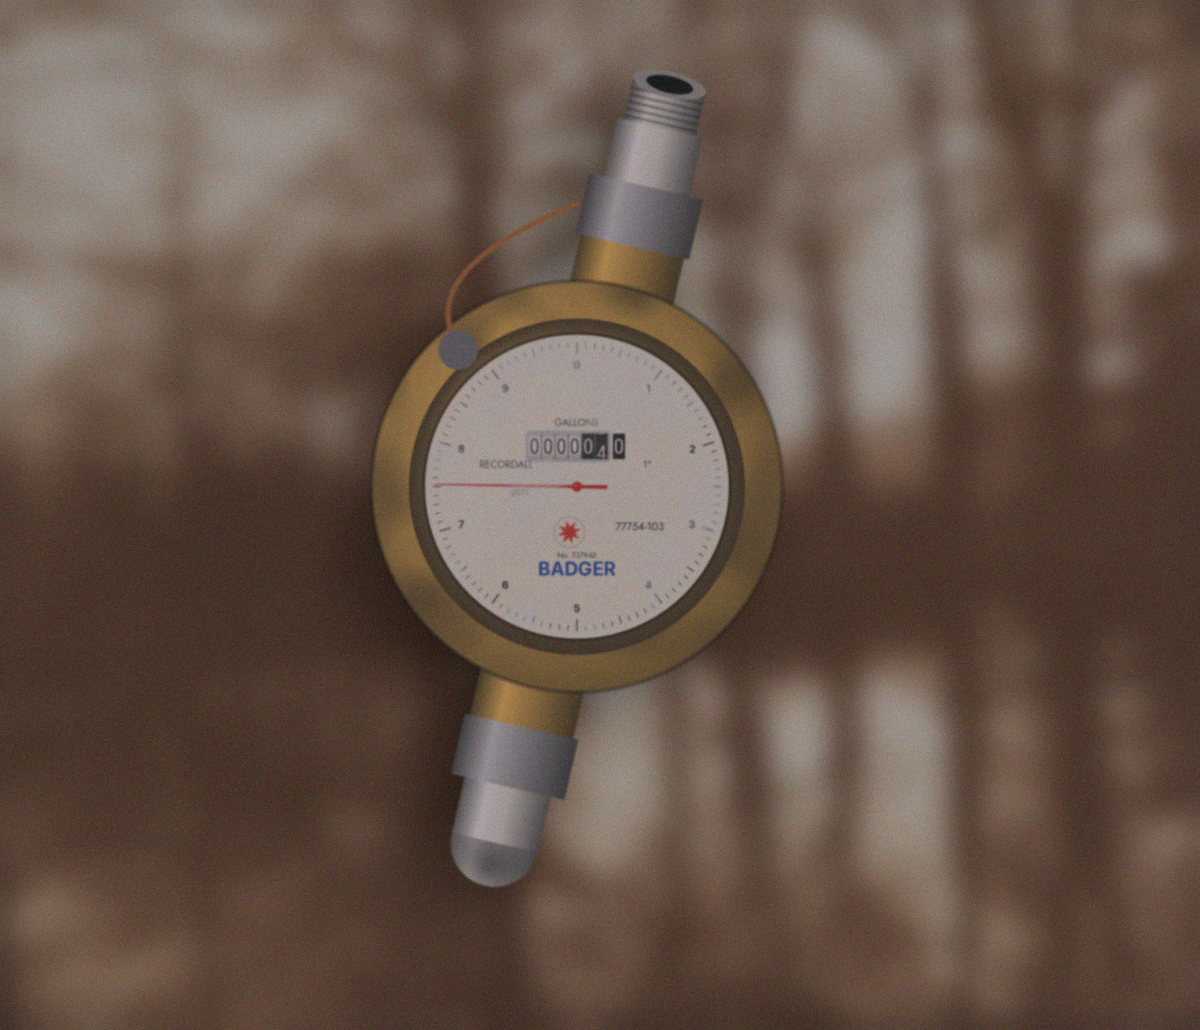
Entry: 37.5 gal
